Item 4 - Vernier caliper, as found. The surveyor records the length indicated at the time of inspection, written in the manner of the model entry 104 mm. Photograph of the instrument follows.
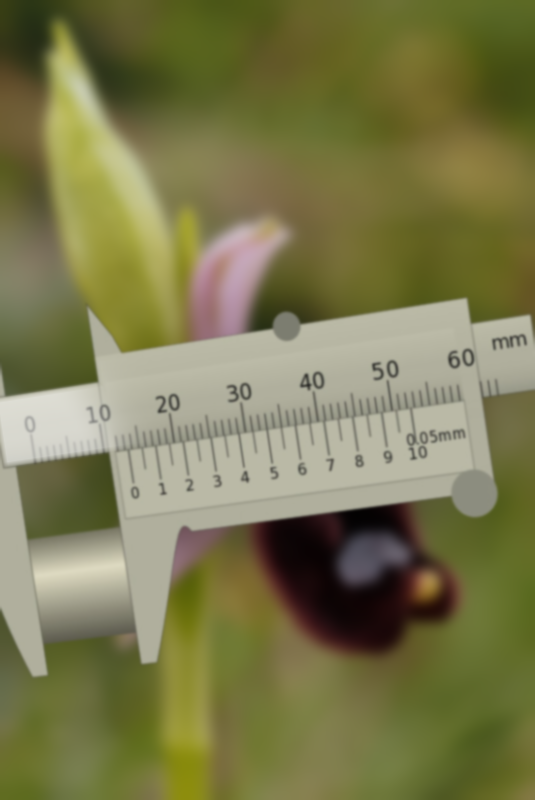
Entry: 13.5 mm
